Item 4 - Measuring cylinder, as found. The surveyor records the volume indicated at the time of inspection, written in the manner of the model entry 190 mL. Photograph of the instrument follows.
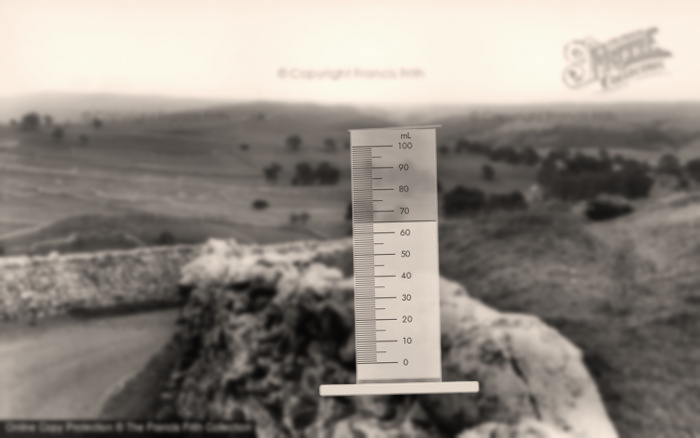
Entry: 65 mL
